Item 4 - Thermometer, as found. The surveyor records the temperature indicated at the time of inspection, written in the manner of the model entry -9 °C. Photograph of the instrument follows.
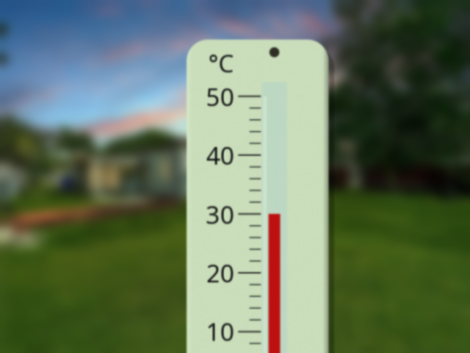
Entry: 30 °C
